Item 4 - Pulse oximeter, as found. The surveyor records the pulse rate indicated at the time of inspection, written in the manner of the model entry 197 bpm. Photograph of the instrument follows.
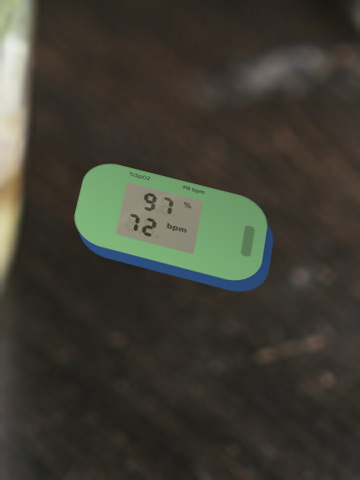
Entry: 72 bpm
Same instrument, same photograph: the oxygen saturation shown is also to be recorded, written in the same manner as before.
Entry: 97 %
